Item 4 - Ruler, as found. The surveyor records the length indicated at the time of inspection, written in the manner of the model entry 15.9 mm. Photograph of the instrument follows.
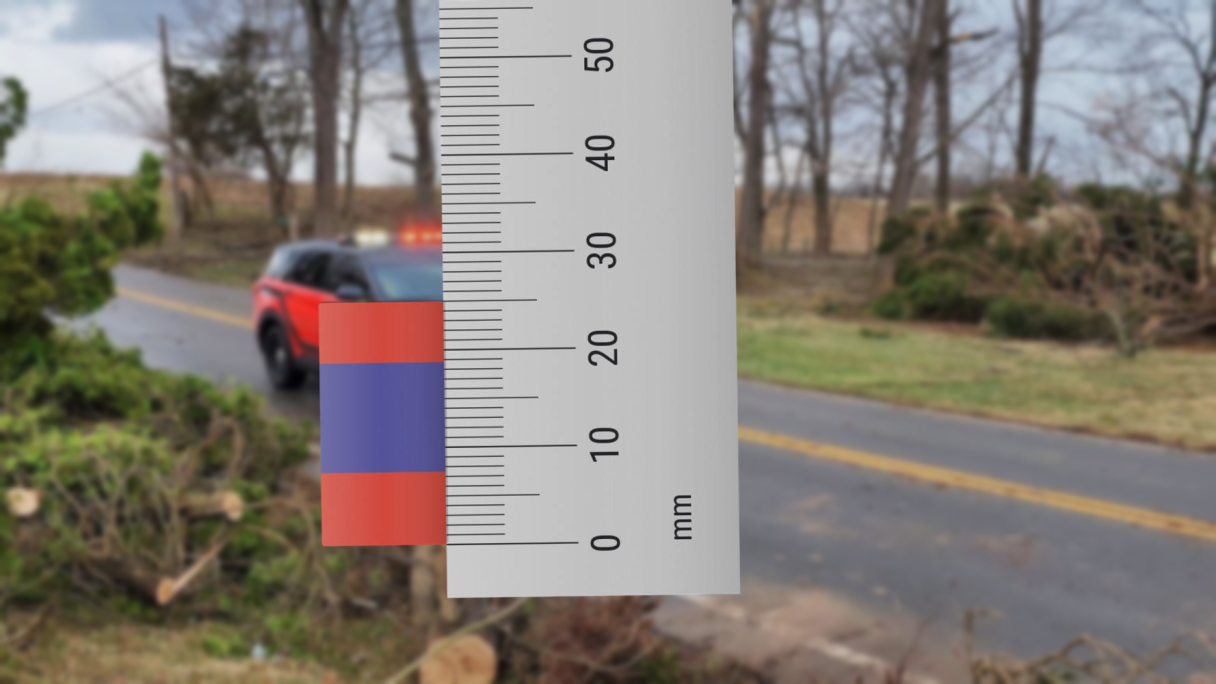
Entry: 25 mm
